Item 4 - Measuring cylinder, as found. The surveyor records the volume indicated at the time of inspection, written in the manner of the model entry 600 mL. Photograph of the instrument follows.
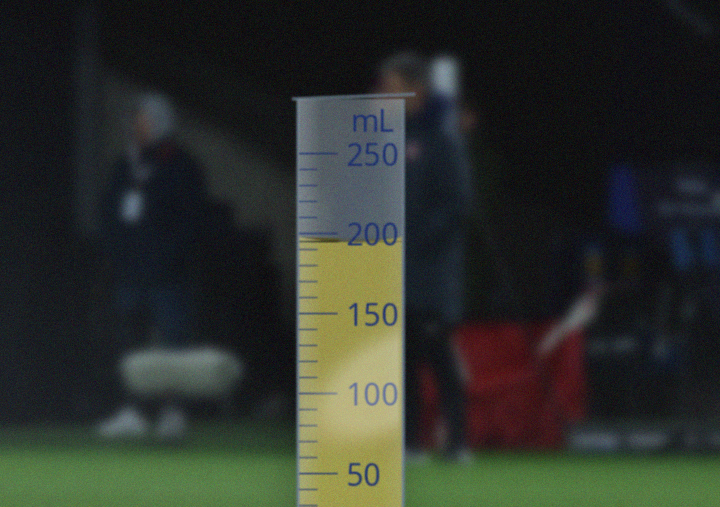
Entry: 195 mL
